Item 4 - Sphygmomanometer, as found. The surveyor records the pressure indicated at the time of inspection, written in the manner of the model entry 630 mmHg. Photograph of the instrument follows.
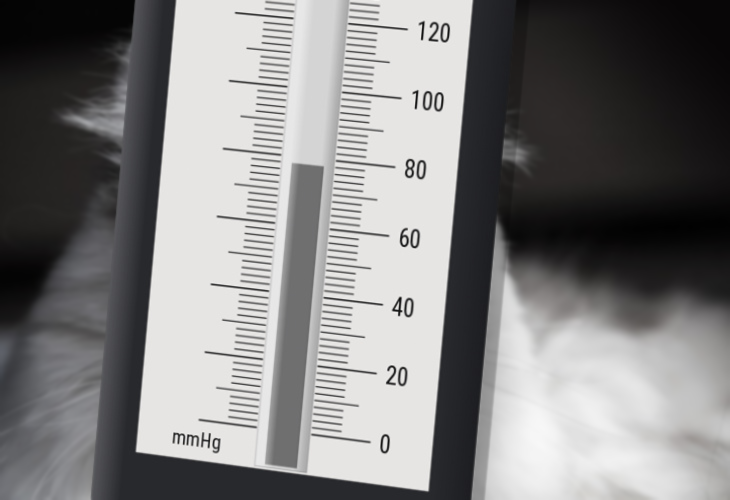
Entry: 78 mmHg
